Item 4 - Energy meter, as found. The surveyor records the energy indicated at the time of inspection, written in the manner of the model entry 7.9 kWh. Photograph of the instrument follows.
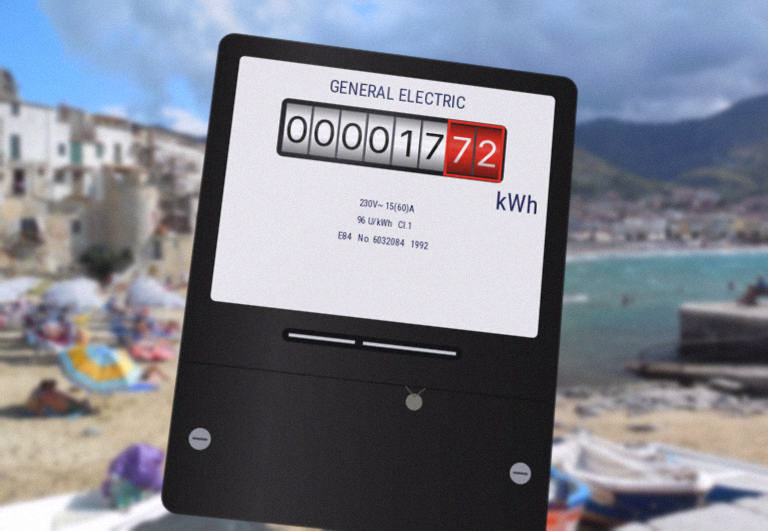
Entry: 17.72 kWh
